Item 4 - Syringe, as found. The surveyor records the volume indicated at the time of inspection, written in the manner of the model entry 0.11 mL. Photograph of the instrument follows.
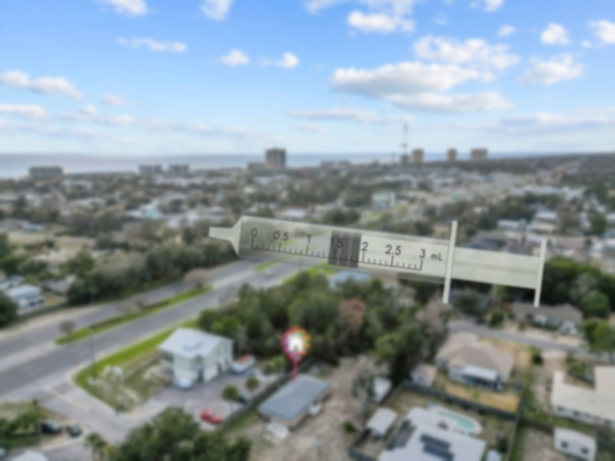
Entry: 1.4 mL
